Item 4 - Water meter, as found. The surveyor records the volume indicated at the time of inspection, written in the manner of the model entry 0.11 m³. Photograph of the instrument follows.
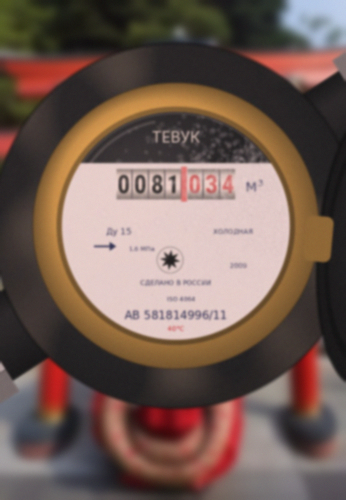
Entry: 81.034 m³
